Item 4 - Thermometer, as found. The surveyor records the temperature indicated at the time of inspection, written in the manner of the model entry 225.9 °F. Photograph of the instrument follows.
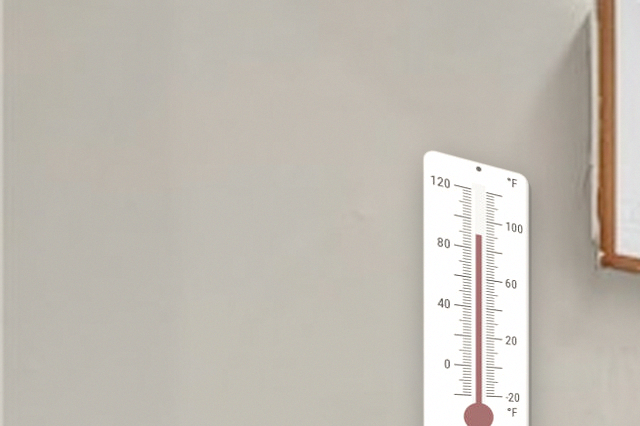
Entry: 90 °F
